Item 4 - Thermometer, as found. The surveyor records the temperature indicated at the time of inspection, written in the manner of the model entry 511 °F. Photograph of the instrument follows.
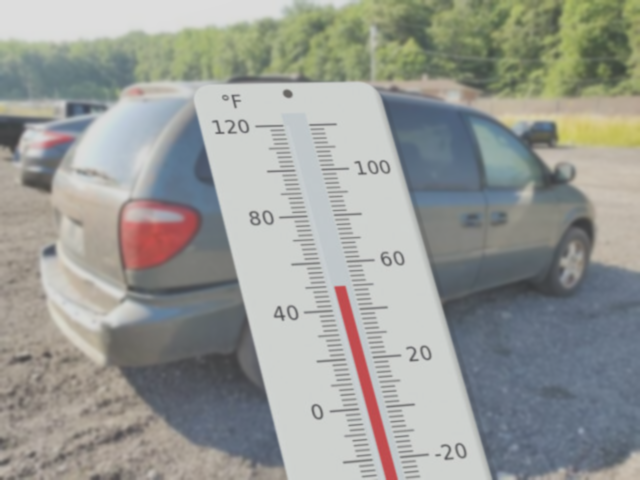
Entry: 50 °F
